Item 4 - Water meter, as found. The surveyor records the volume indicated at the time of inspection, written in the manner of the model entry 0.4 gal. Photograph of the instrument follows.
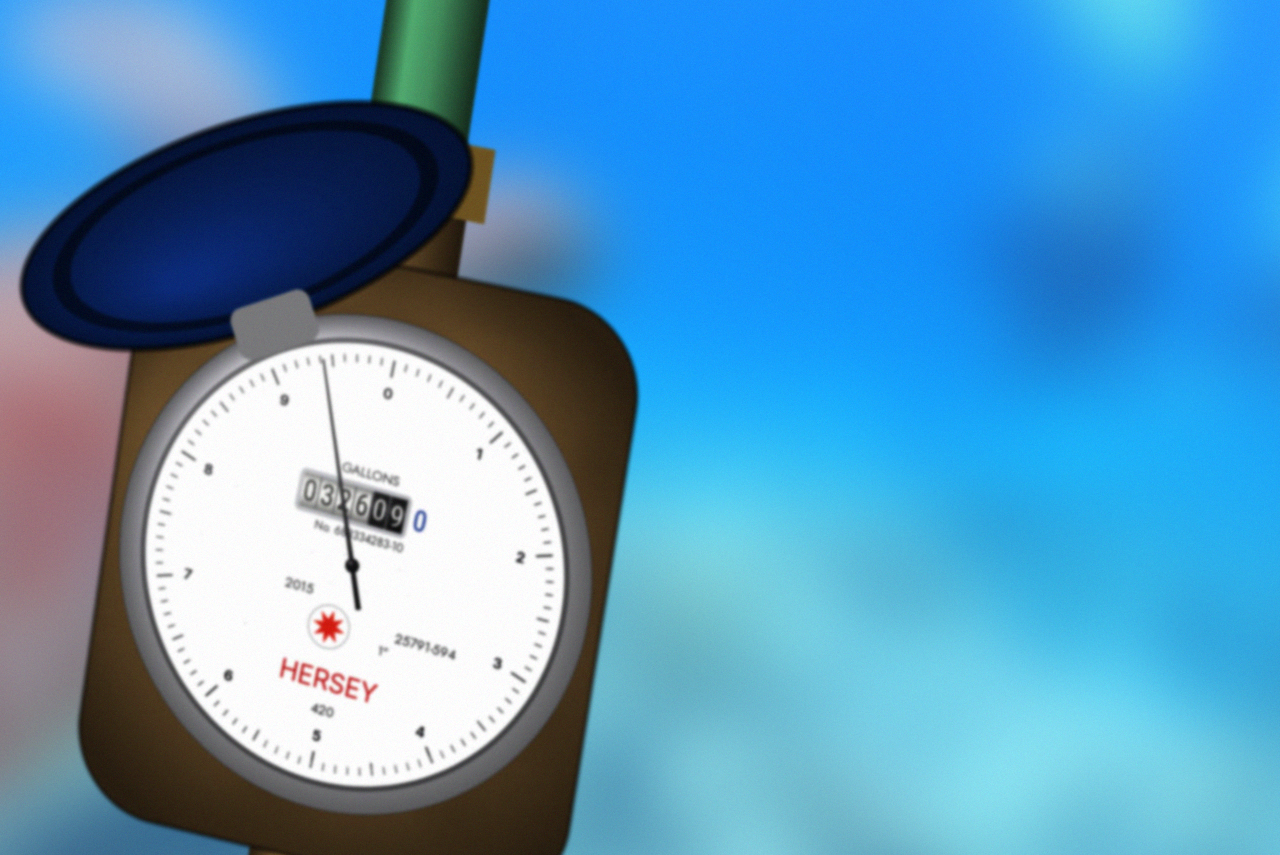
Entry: 326089.4 gal
